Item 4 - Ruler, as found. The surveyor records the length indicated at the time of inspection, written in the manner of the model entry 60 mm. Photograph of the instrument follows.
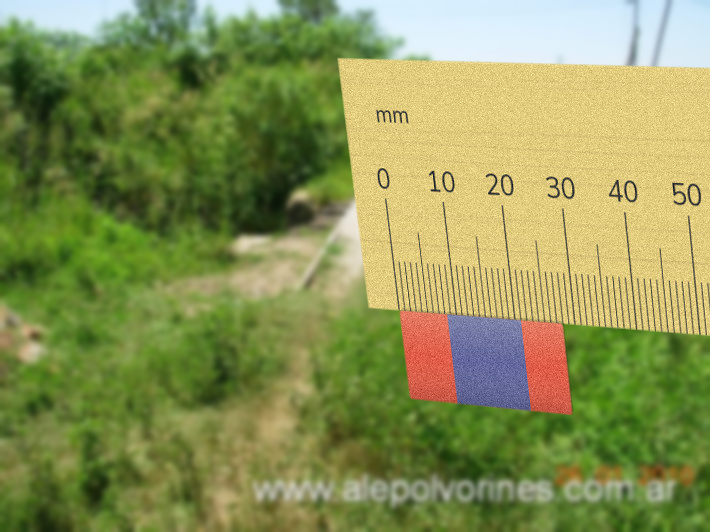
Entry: 28 mm
